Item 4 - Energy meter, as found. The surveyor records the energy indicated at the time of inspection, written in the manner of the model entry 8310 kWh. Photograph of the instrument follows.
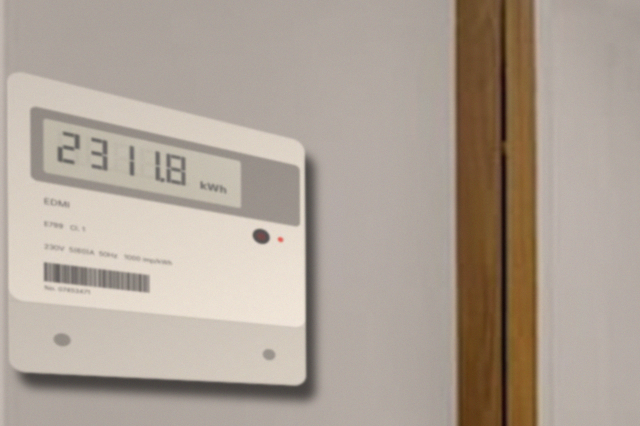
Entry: 2311.8 kWh
